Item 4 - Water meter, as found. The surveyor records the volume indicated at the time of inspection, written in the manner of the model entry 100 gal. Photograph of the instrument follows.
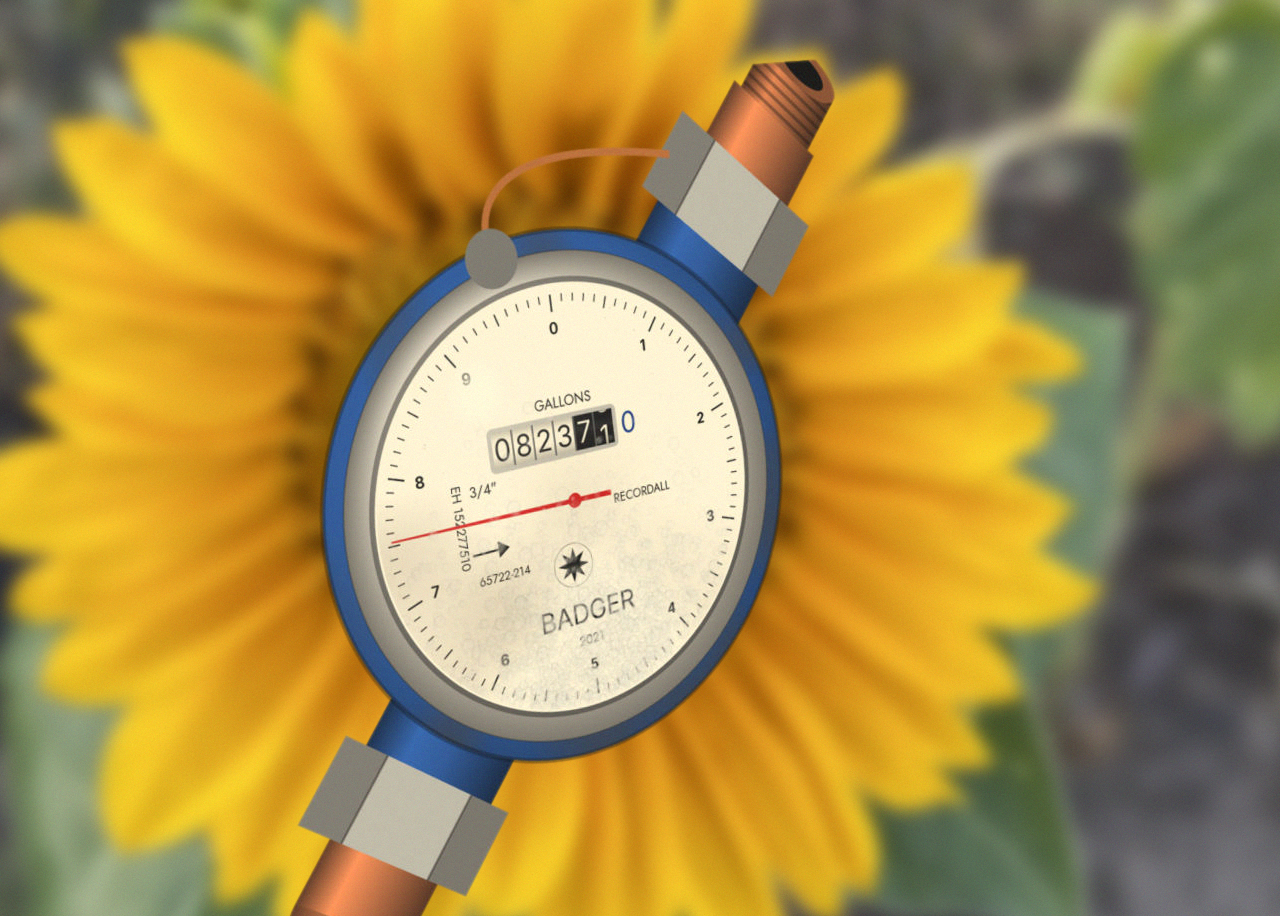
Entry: 823707.5 gal
